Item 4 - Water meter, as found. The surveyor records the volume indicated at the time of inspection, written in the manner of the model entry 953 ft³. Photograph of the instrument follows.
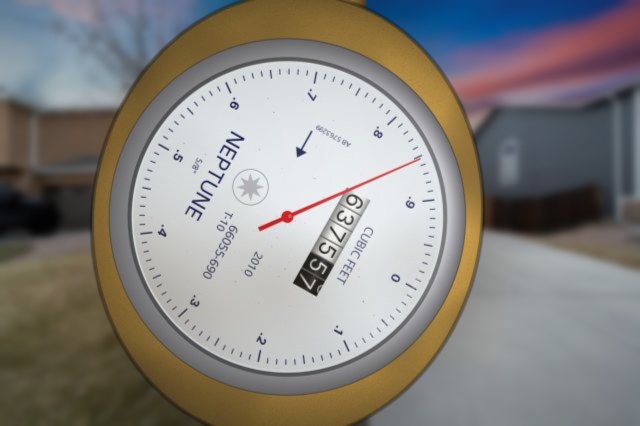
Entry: 637556.85 ft³
